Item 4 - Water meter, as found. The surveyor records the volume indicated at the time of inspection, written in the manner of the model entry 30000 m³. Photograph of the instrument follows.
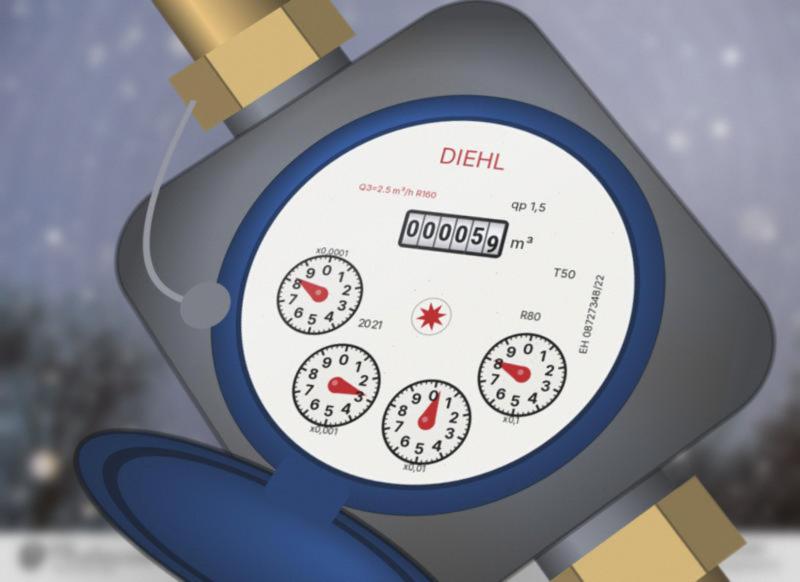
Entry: 58.8028 m³
